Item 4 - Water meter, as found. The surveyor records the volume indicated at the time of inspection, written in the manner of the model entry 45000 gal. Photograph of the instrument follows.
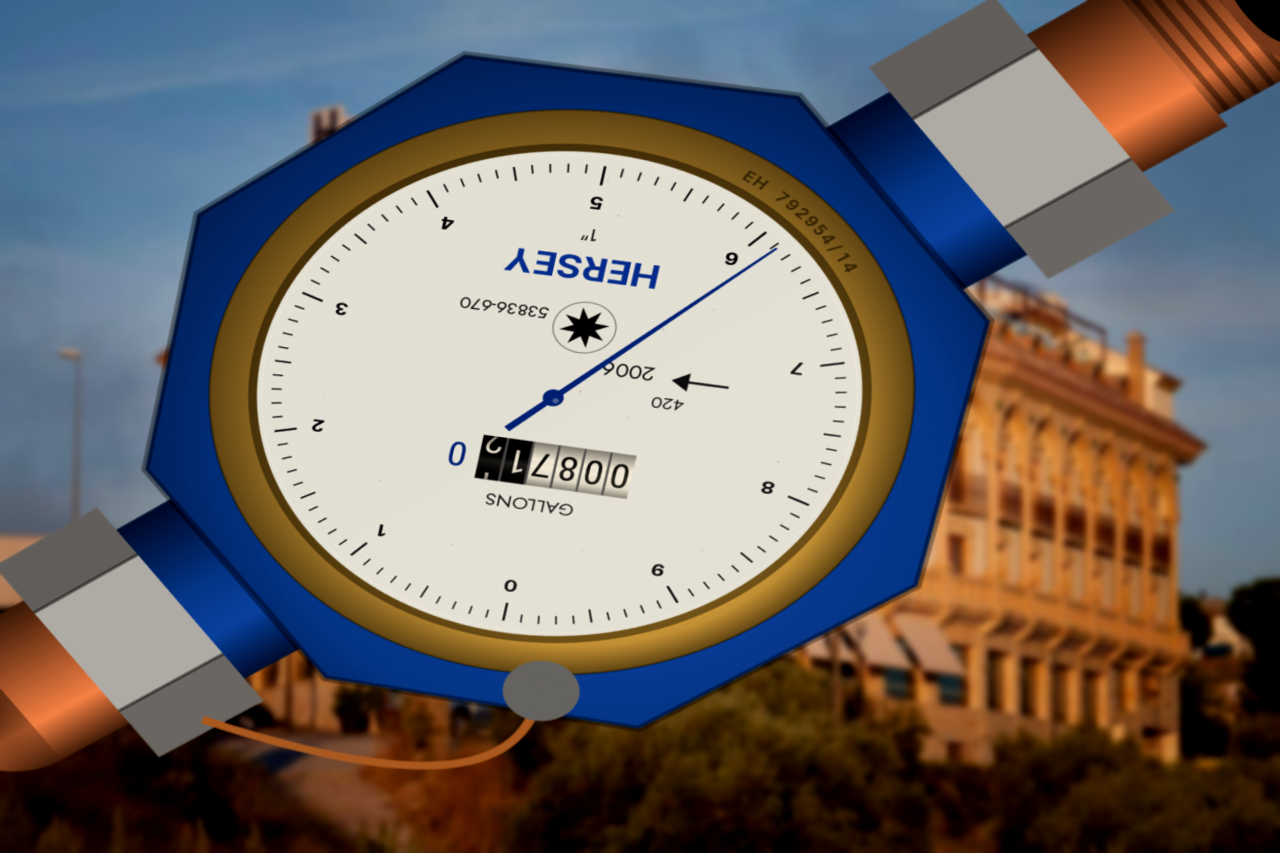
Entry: 87116.1 gal
